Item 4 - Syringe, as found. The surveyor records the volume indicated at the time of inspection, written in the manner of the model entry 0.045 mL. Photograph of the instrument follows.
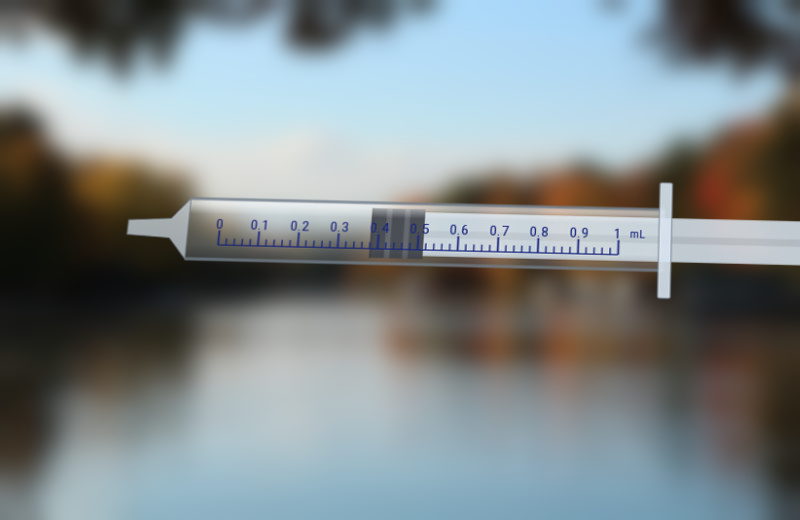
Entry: 0.38 mL
